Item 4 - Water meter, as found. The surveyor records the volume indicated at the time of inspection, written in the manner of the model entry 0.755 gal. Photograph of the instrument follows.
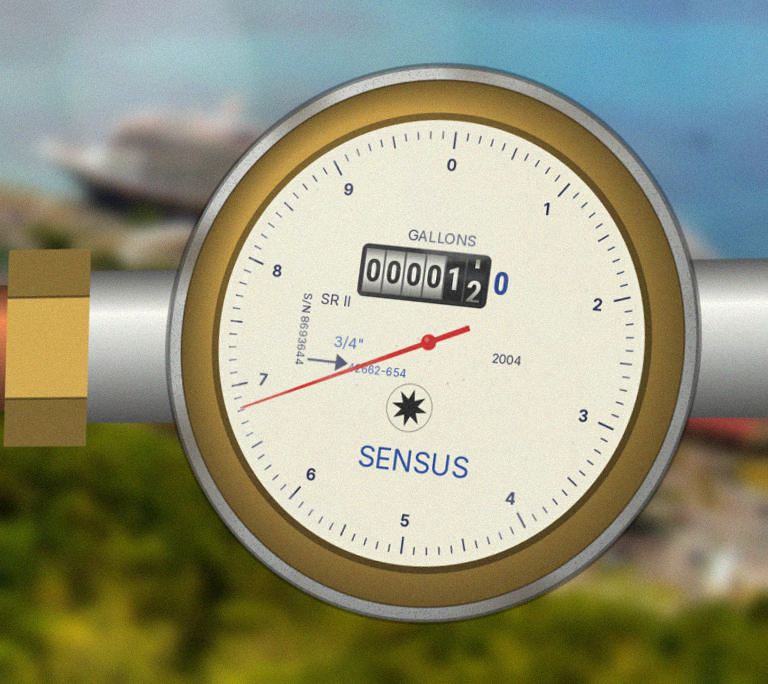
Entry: 116.8 gal
